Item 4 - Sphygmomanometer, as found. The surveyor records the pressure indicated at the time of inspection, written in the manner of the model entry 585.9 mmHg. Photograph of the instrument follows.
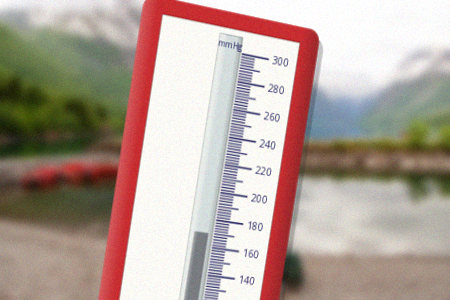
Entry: 170 mmHg
